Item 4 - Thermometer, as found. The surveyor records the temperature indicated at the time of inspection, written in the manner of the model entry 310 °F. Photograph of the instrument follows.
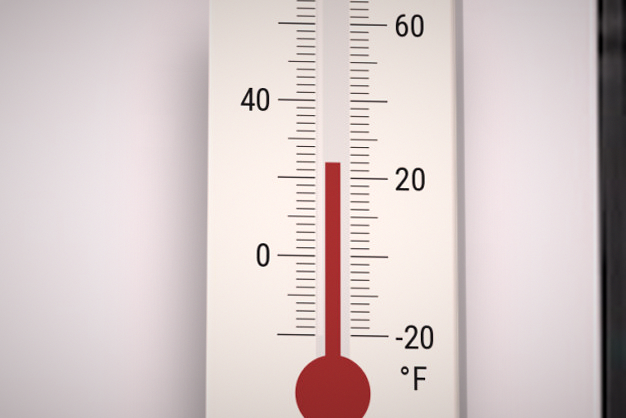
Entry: 24 °F
